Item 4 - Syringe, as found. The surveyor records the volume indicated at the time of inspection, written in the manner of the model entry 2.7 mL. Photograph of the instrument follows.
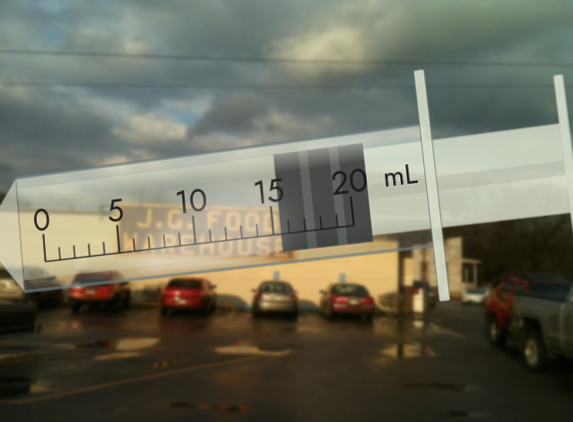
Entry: 15.5 mL
